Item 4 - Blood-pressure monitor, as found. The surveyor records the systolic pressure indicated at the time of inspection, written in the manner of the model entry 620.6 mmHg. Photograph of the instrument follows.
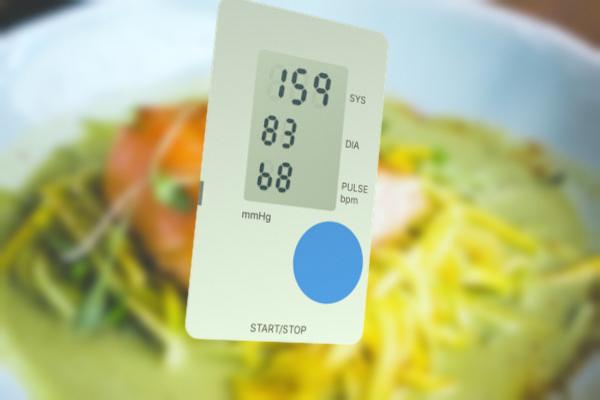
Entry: 159 mmHg
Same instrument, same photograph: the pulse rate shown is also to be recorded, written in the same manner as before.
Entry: 68 bpm
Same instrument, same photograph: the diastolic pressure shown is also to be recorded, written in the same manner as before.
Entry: 83 mmHg
